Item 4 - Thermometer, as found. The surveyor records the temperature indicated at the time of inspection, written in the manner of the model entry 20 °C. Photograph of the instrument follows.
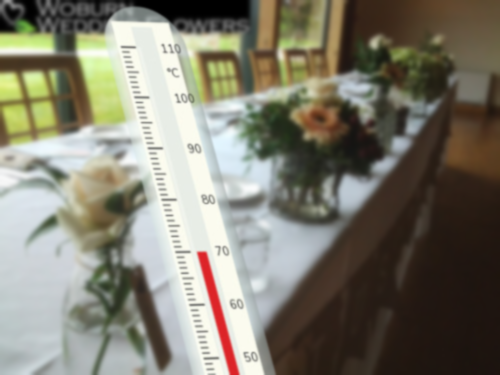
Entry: 70 °C
